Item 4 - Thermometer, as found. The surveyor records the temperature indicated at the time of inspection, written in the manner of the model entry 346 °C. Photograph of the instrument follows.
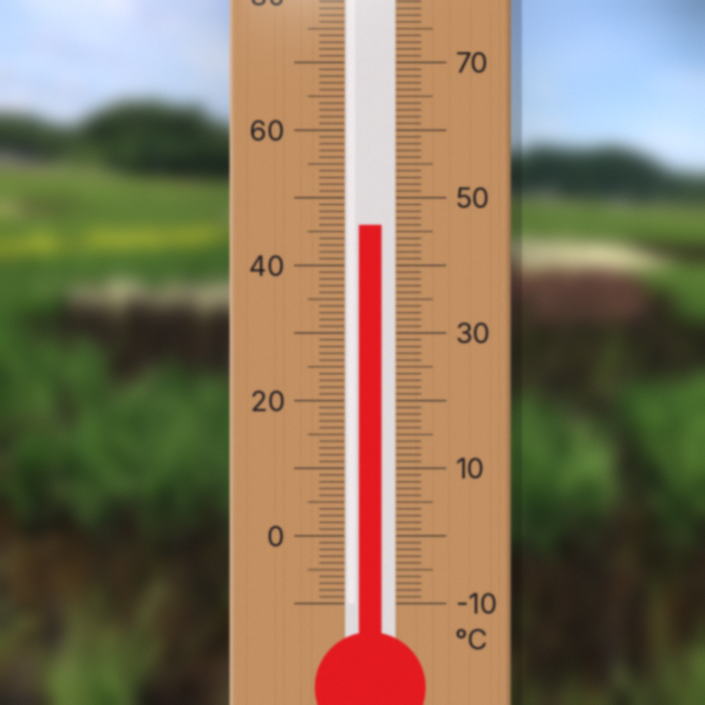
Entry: 46 °C
